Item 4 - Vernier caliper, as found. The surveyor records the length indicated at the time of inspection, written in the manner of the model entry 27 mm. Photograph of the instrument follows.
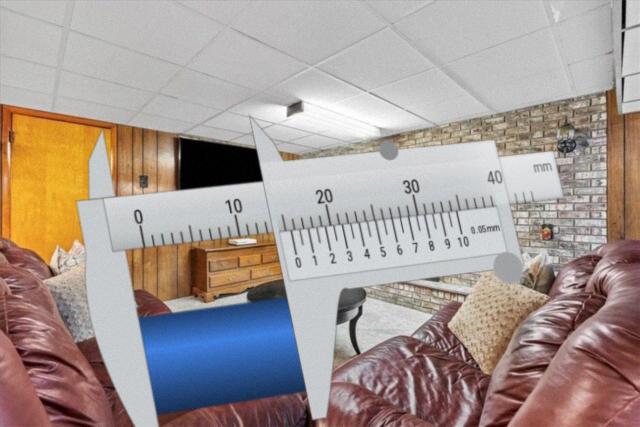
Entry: 15.6 mm
